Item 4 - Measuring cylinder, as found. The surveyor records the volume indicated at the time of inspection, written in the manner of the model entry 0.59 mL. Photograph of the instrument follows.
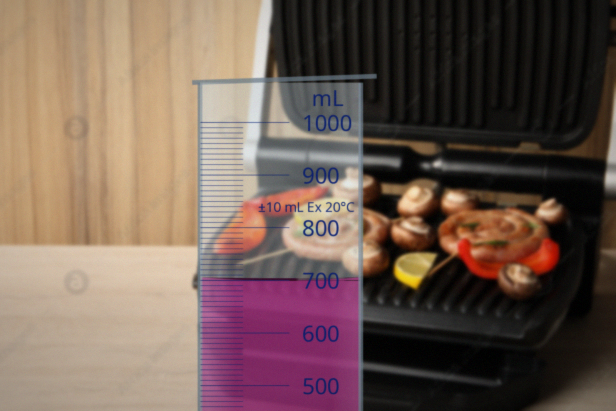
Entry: 700 mL
